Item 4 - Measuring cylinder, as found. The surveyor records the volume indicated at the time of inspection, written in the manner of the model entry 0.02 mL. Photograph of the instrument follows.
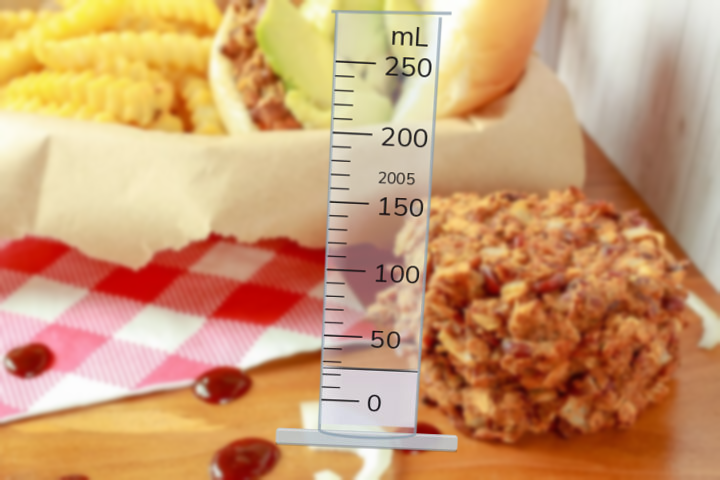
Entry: 25 mL
